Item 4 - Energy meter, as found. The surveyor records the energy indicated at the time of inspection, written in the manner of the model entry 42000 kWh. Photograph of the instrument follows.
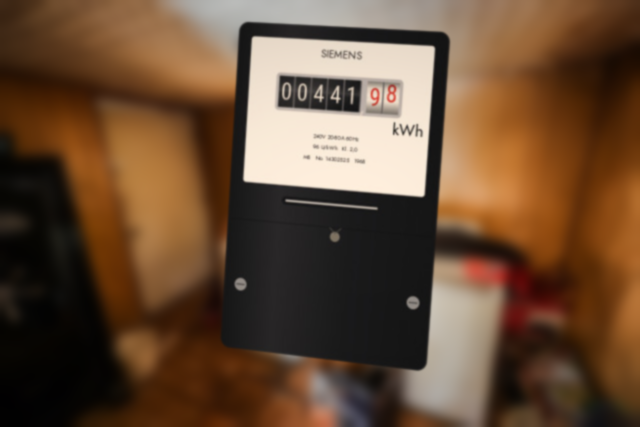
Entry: 441.98 kWh
